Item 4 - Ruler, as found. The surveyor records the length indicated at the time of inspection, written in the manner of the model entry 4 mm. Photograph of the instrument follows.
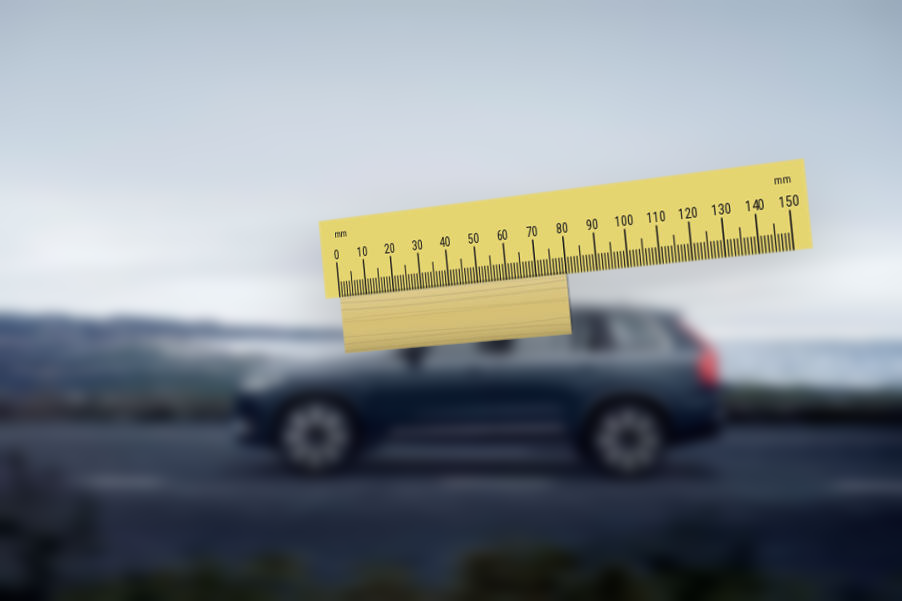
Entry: 80 mm
